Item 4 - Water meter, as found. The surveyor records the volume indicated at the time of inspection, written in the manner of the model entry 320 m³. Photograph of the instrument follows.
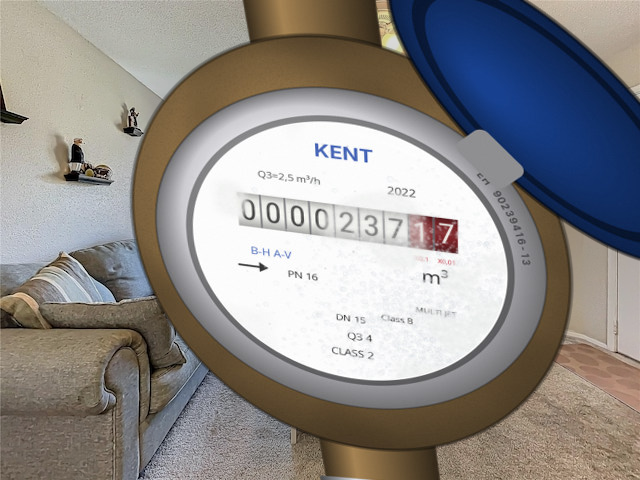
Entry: 237.17 m³
